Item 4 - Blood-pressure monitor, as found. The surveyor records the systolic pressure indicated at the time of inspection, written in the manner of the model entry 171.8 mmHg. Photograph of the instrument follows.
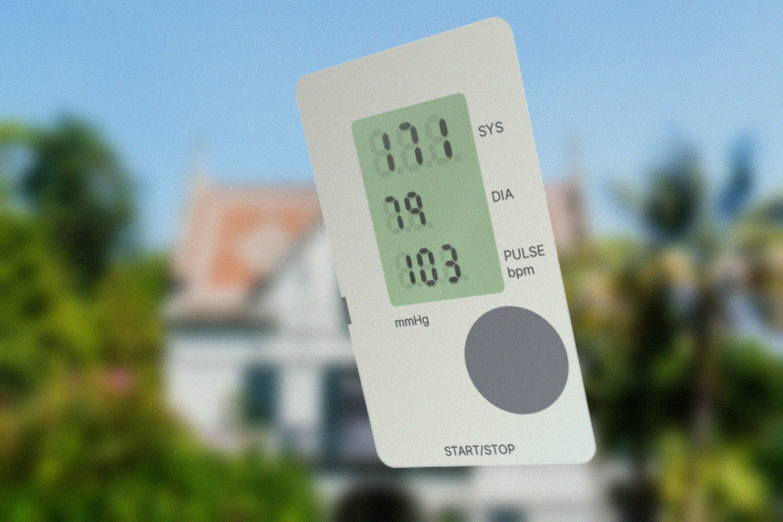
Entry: 171 mmHg
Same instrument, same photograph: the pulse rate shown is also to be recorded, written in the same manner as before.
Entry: 103 bpm
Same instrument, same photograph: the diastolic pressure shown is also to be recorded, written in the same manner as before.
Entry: 79 mmHg
